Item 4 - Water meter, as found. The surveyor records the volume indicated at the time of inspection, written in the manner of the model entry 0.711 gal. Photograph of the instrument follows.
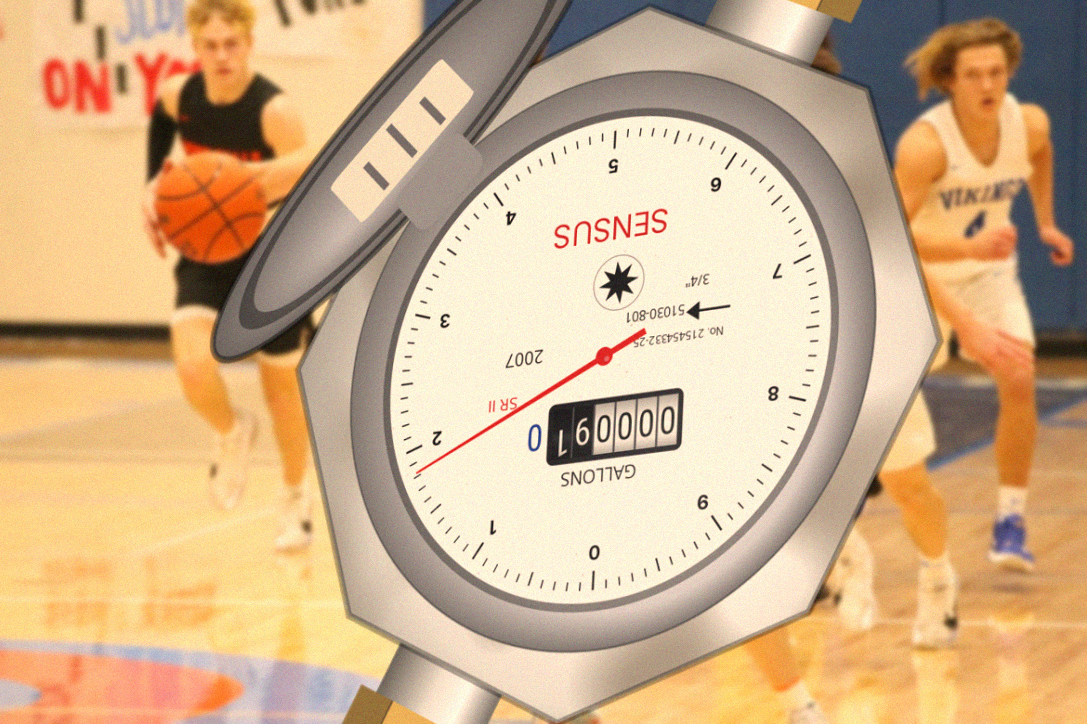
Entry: 911.8 gal
